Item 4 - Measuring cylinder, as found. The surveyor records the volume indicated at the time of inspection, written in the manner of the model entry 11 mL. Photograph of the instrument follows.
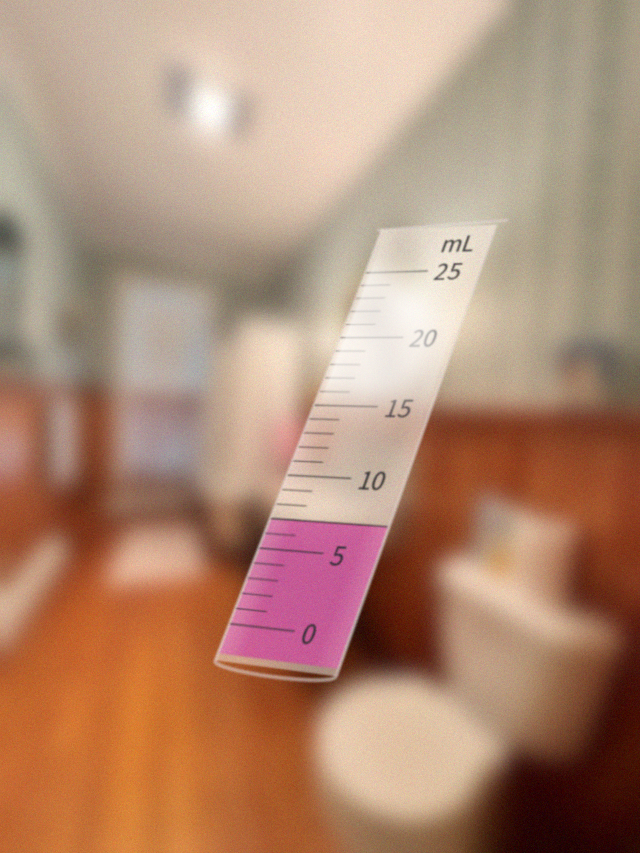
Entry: 7 mL
